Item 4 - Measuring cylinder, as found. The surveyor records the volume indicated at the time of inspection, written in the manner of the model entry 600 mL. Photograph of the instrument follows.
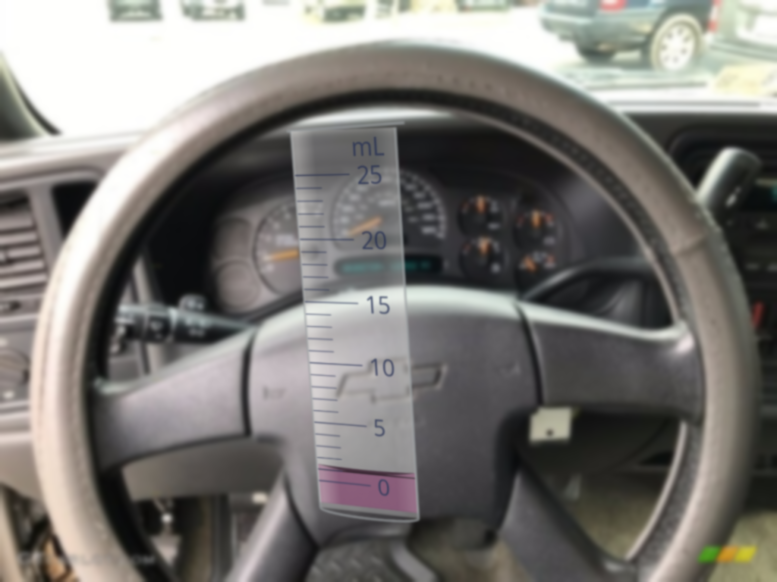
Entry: 1 mL
